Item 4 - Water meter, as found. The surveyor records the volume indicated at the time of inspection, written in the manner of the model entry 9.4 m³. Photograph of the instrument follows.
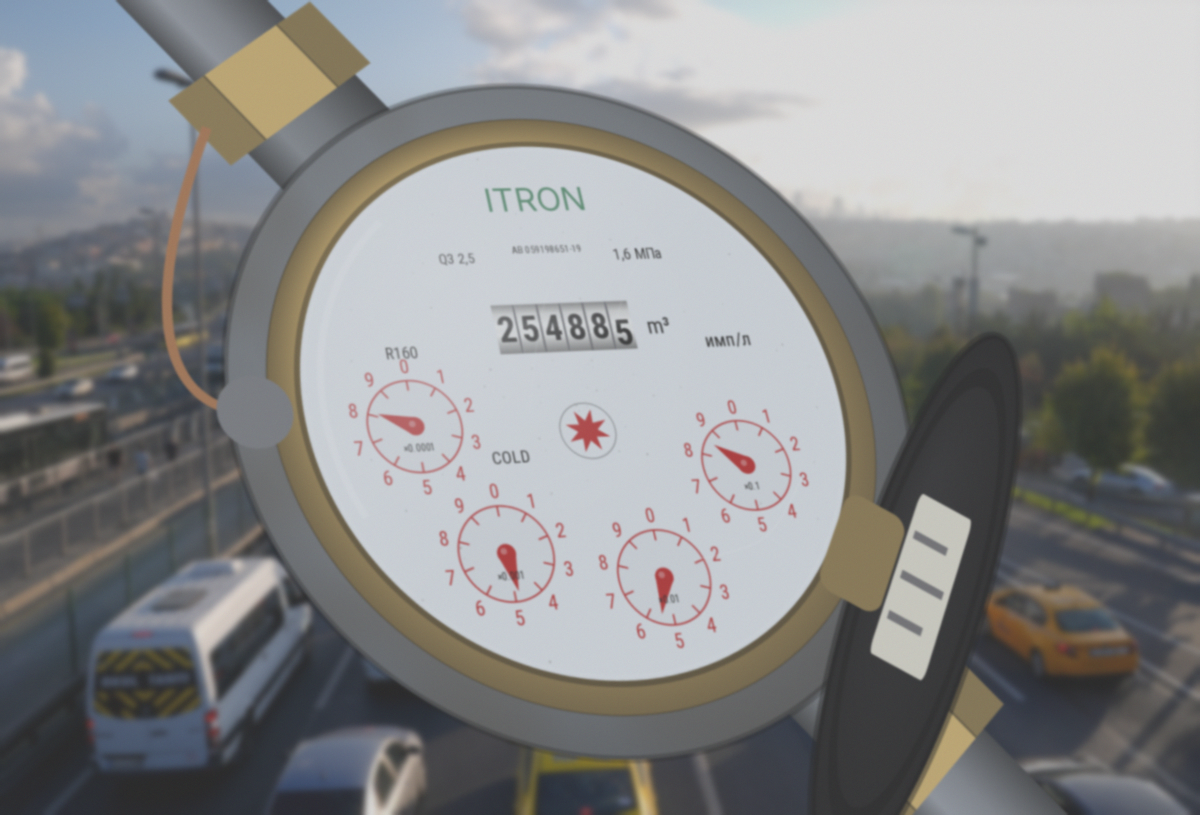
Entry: 254884.8548 m³
